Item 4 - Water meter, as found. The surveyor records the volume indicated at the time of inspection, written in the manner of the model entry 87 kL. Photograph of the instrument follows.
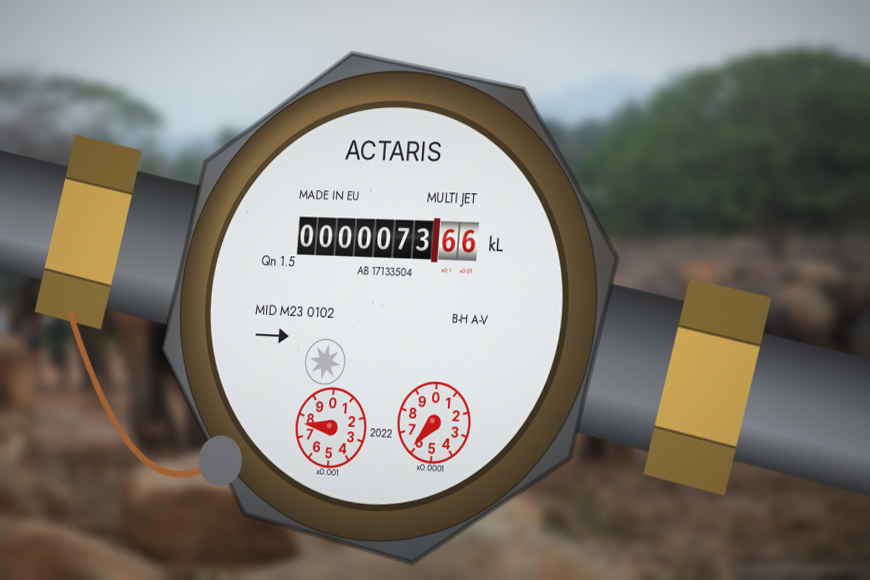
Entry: 73.6676 kL
